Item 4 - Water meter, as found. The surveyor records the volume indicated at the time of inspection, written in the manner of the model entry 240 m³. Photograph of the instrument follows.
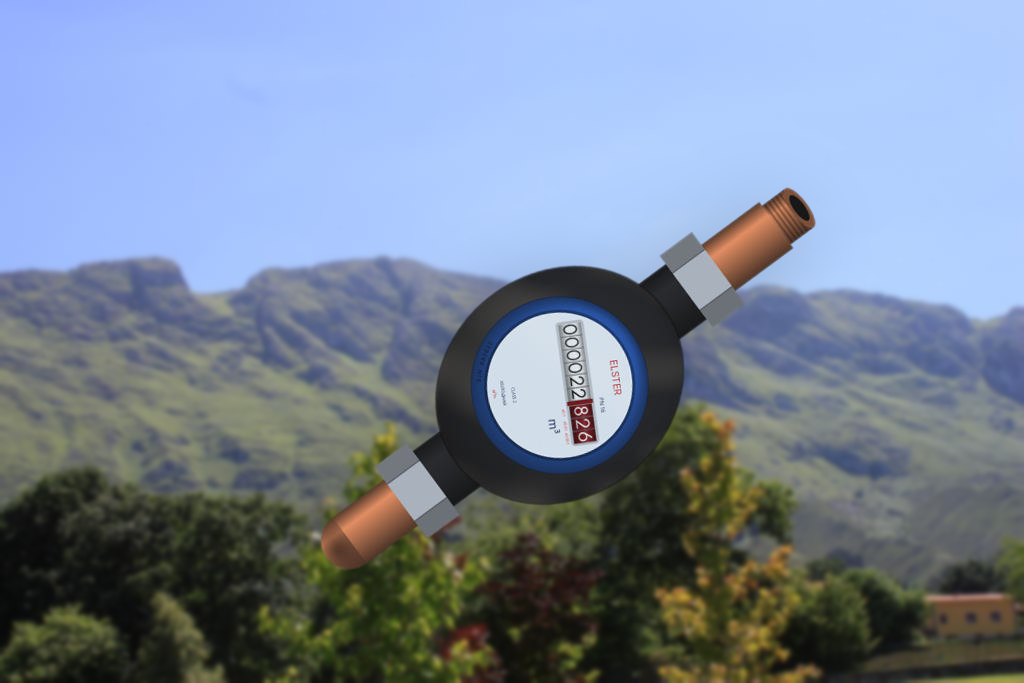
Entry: 22.826 m³
